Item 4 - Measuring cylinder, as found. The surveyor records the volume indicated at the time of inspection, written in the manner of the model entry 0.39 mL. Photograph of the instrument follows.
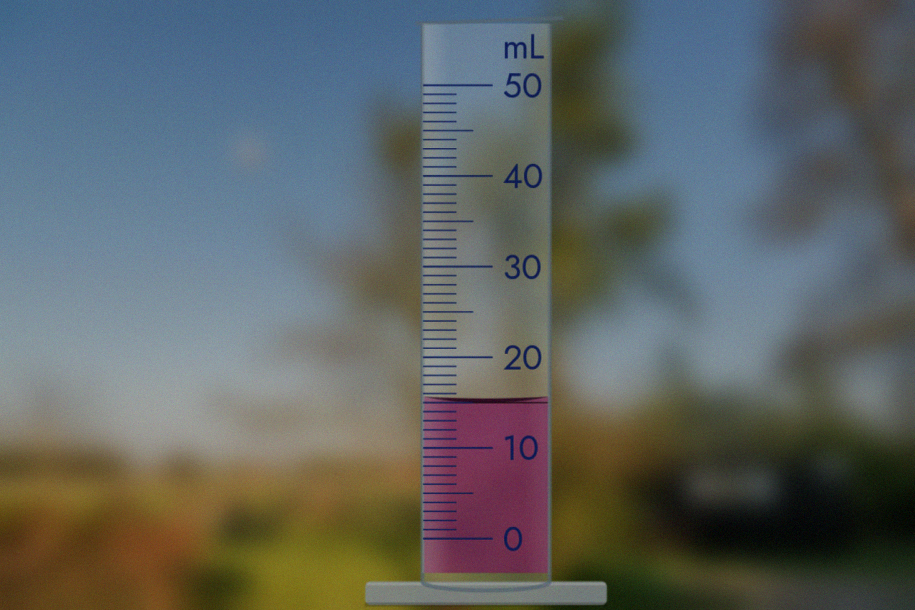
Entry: 15 mL
